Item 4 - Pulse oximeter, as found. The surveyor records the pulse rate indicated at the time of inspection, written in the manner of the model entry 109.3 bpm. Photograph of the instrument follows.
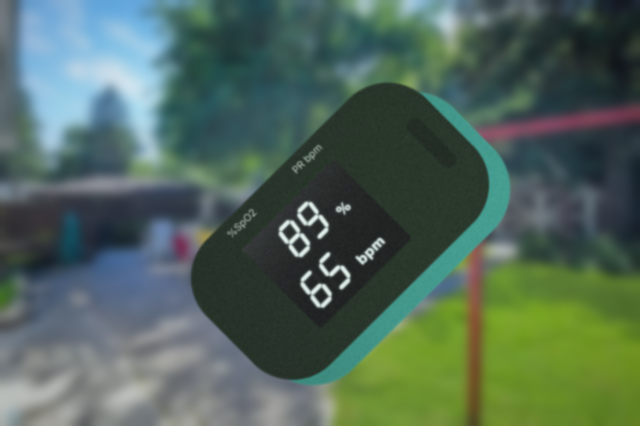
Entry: 65 bpm
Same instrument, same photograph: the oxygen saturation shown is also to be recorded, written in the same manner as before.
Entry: 89 %
